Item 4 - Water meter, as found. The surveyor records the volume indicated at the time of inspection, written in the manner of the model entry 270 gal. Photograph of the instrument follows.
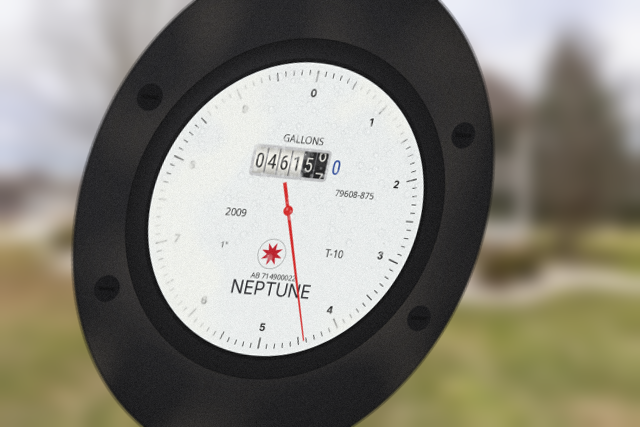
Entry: 461564.4 gal
